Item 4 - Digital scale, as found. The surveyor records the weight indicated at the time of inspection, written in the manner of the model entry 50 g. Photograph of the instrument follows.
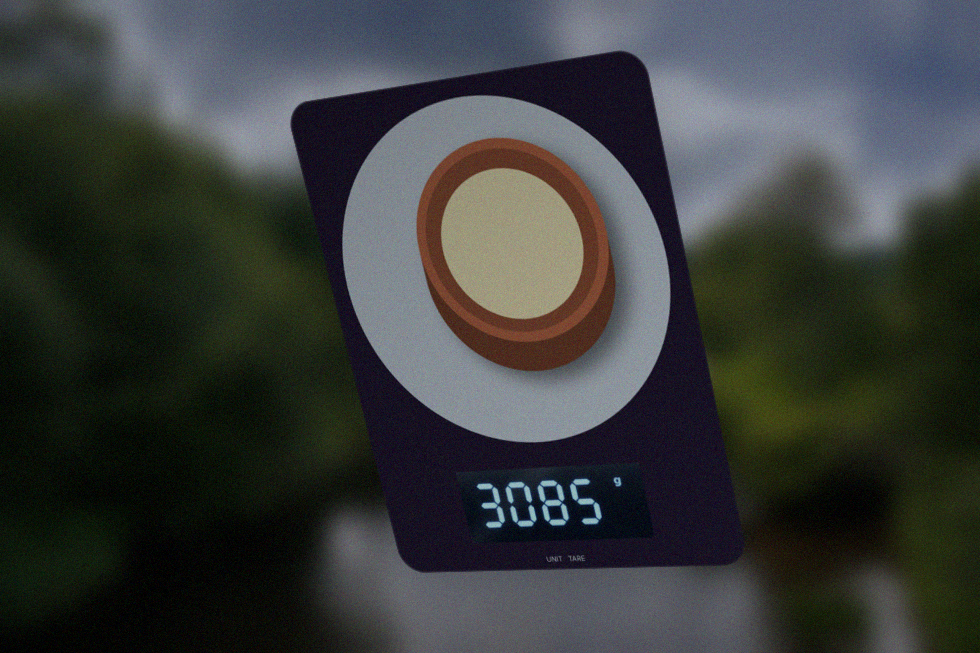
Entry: 3085 g
